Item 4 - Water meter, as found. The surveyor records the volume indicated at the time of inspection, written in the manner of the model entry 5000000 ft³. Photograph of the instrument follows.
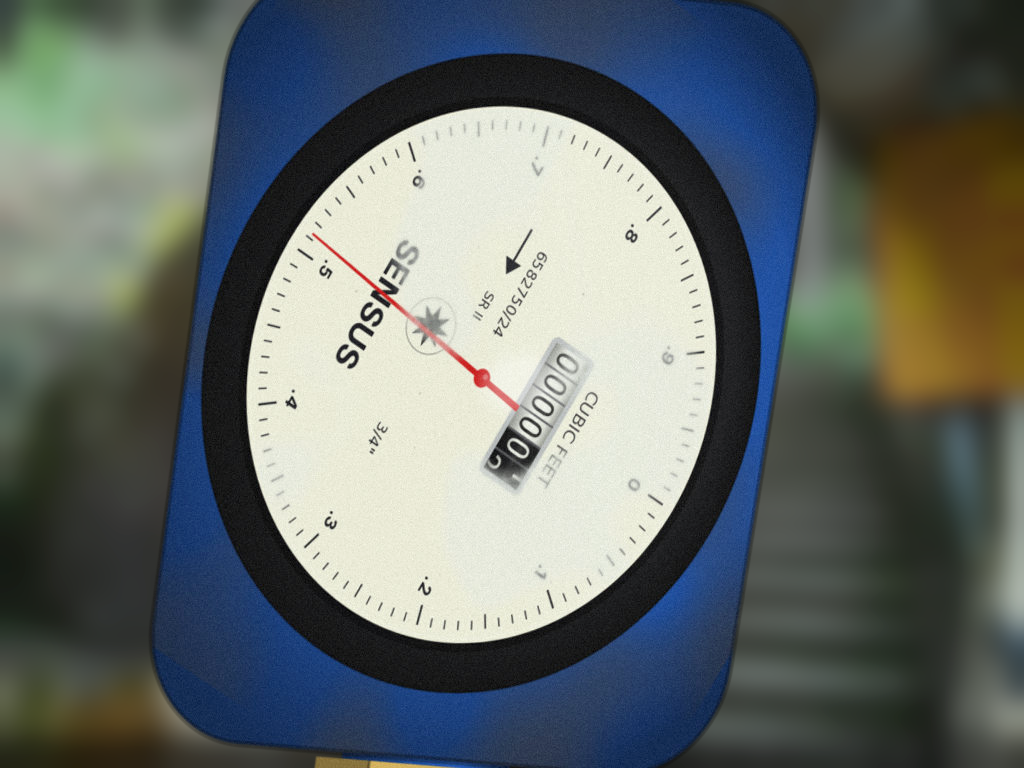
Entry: 1.51 ft³
